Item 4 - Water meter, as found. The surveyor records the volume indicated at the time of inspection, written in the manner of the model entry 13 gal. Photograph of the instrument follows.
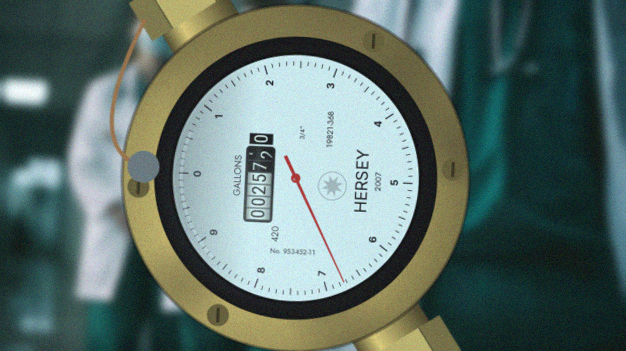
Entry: 25716.7 gal
